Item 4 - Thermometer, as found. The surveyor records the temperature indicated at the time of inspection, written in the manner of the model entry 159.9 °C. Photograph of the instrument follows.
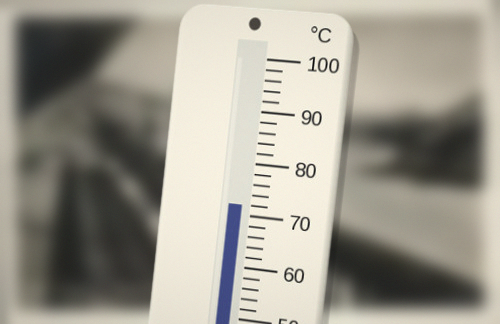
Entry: 72 °C
